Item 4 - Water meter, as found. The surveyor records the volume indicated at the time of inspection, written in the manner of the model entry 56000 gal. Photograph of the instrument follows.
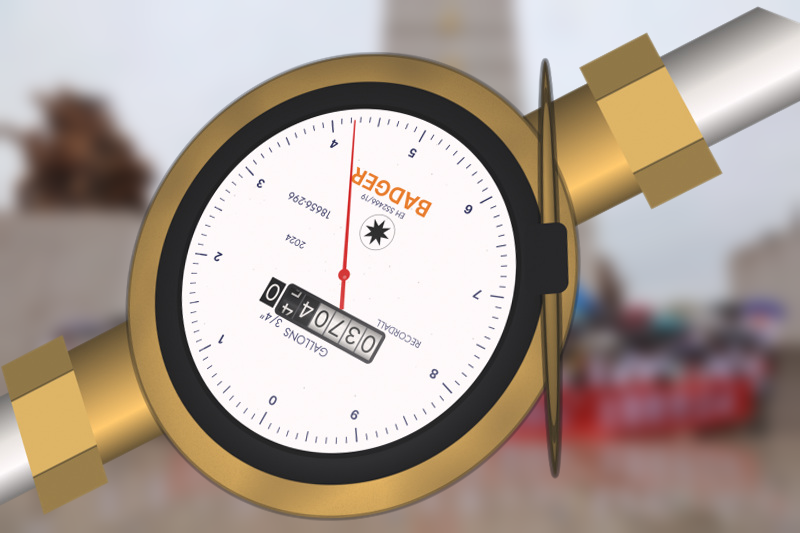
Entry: 370444.2 gal
